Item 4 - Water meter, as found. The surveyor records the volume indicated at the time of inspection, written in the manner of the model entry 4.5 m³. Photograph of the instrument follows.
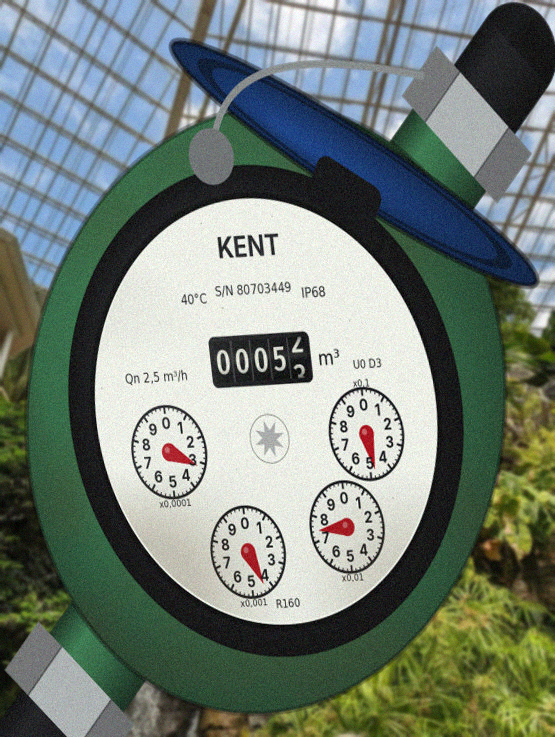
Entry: 52.4743 m³
